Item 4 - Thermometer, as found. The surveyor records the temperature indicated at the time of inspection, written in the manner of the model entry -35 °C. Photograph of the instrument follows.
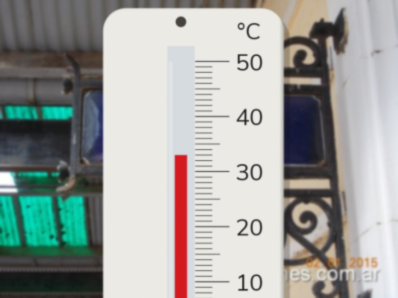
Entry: 33 °C
